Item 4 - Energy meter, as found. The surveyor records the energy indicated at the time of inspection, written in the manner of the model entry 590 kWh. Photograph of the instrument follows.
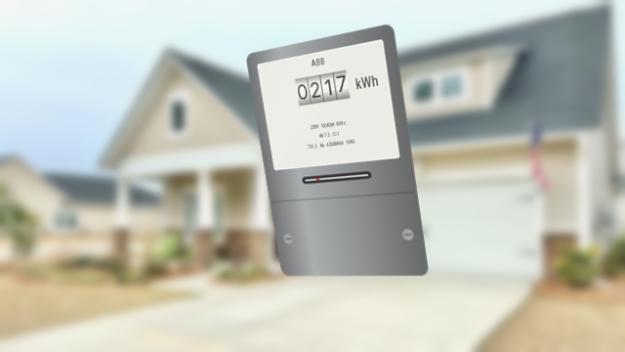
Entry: 217 kWh
